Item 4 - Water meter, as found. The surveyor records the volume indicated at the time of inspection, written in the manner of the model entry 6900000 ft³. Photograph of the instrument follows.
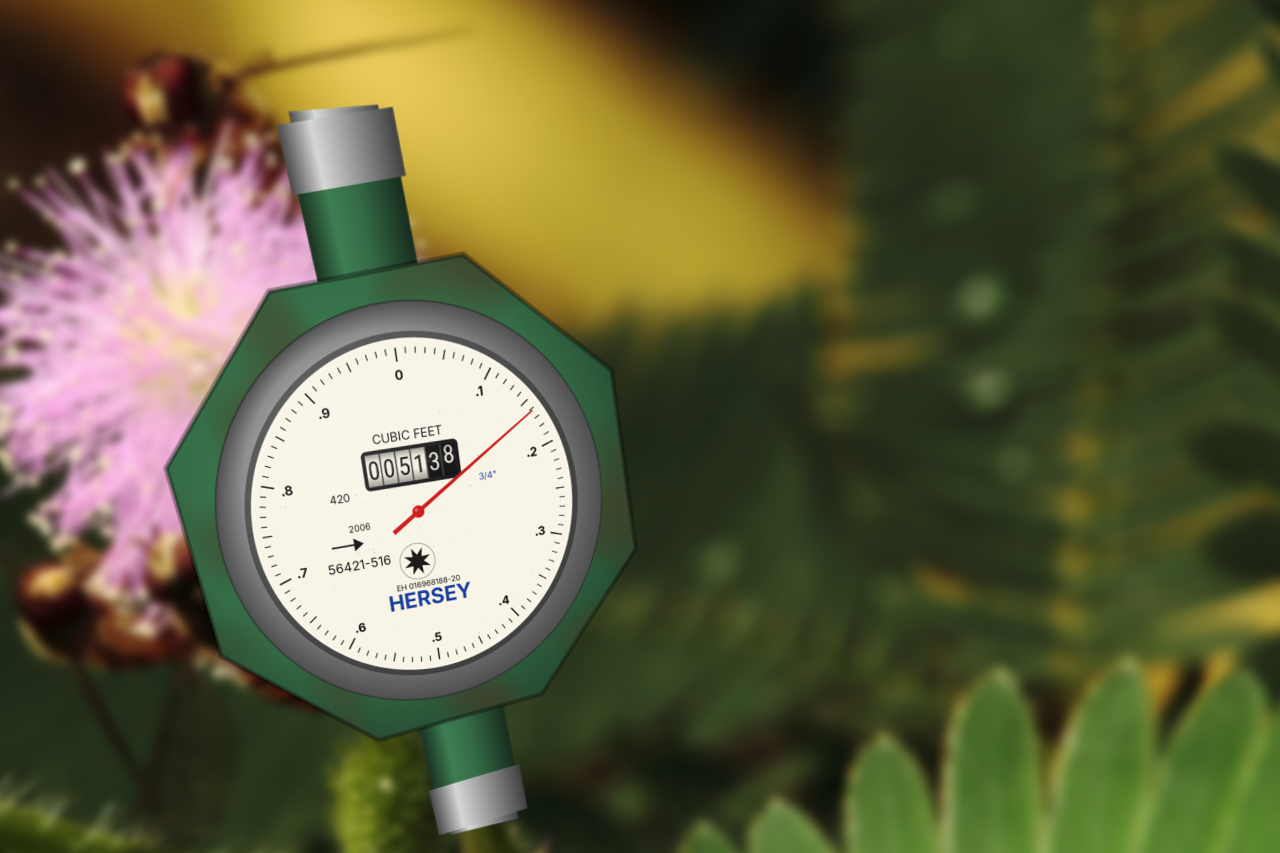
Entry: 5138.16 ft³
